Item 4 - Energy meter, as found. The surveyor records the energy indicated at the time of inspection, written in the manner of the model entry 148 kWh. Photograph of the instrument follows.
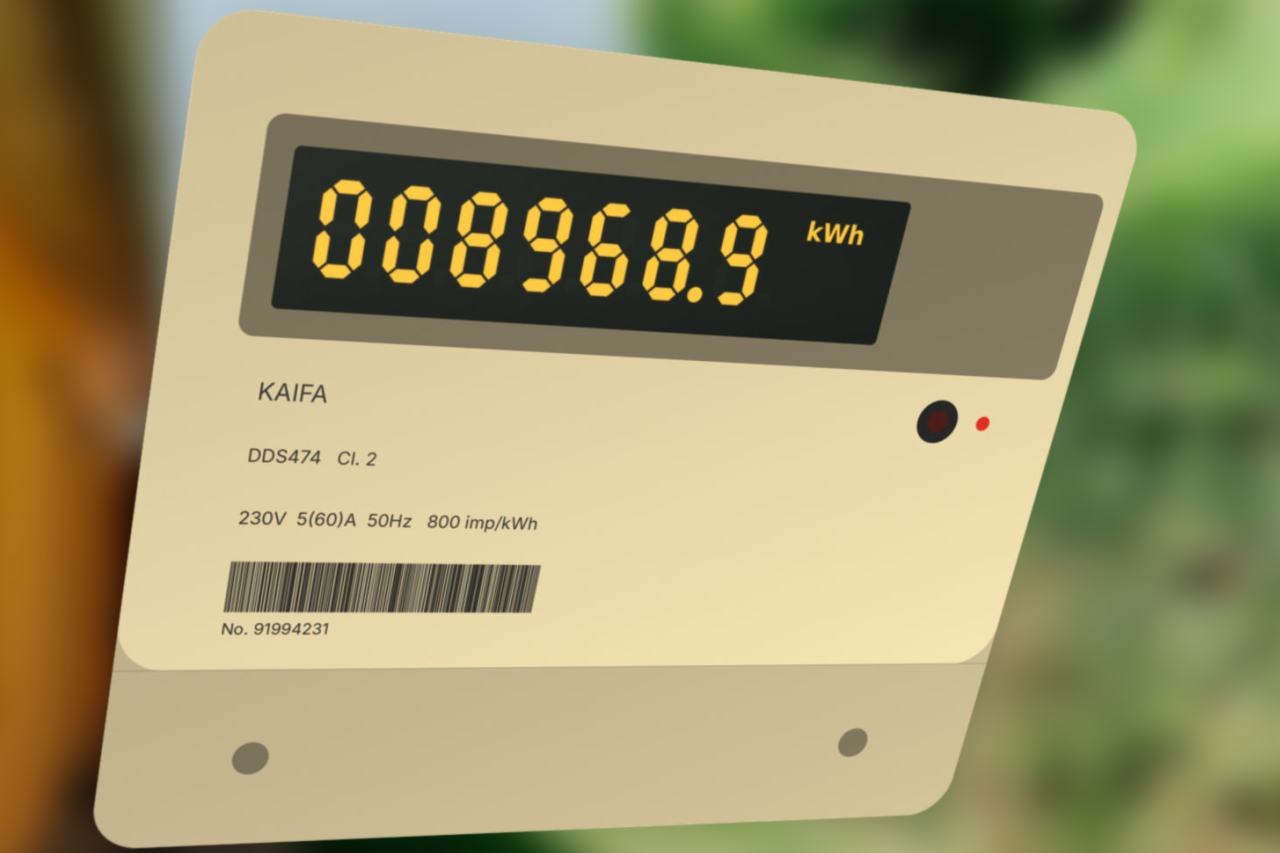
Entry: 8968.9 kWh
